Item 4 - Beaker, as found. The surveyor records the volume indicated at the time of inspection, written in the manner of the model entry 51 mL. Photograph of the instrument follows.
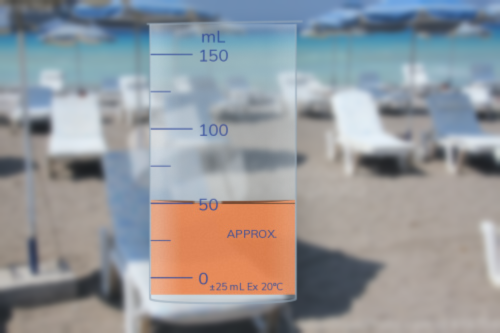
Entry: 50 mL
